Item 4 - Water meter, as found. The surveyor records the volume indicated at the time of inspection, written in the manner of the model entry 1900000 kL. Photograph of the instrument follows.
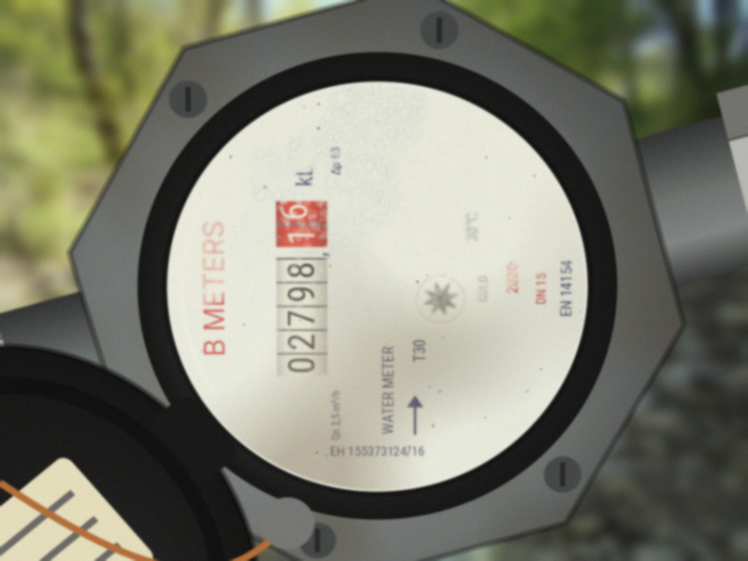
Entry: 2798.16 kL
